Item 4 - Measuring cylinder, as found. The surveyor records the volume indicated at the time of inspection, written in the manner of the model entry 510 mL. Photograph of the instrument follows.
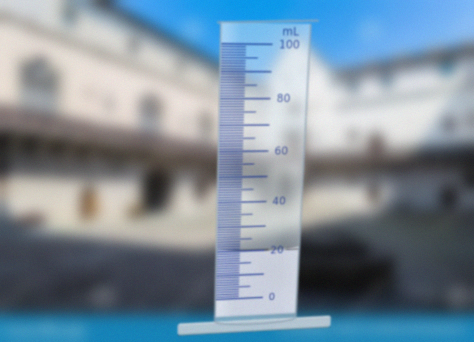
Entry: 20 mL
